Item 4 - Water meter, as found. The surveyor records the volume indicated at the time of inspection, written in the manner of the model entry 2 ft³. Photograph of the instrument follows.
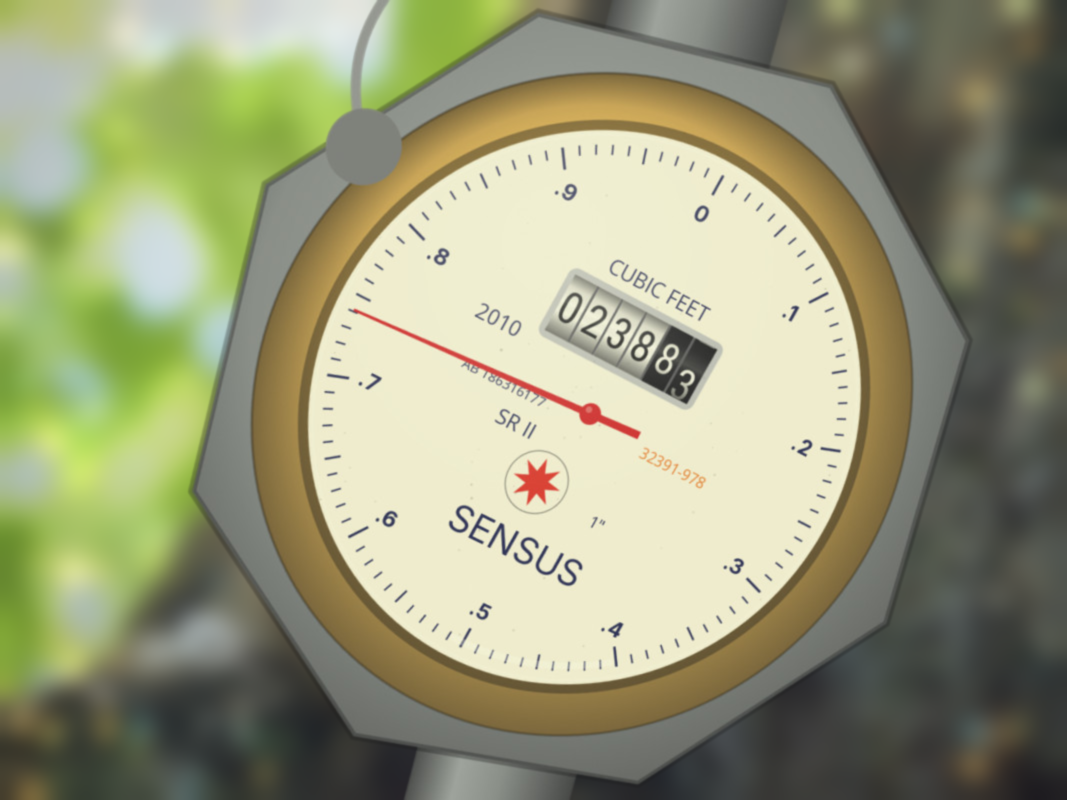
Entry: 23882.74 ft³
